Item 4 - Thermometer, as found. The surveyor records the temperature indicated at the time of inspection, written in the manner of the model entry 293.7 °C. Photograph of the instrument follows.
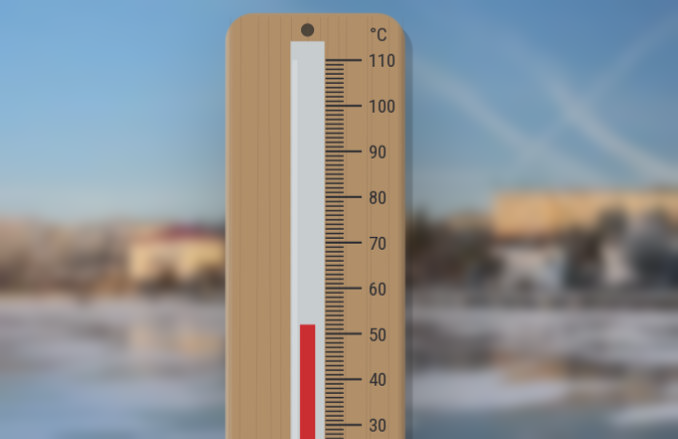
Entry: 52 °C
